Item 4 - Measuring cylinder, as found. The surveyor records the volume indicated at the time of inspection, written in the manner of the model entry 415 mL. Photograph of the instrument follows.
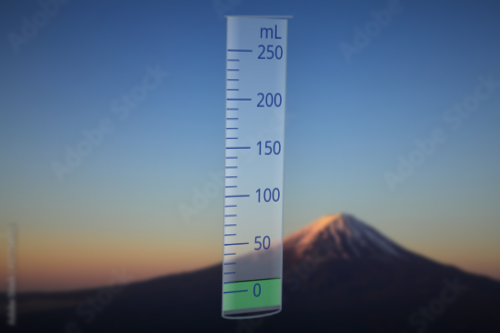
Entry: 10 mL
